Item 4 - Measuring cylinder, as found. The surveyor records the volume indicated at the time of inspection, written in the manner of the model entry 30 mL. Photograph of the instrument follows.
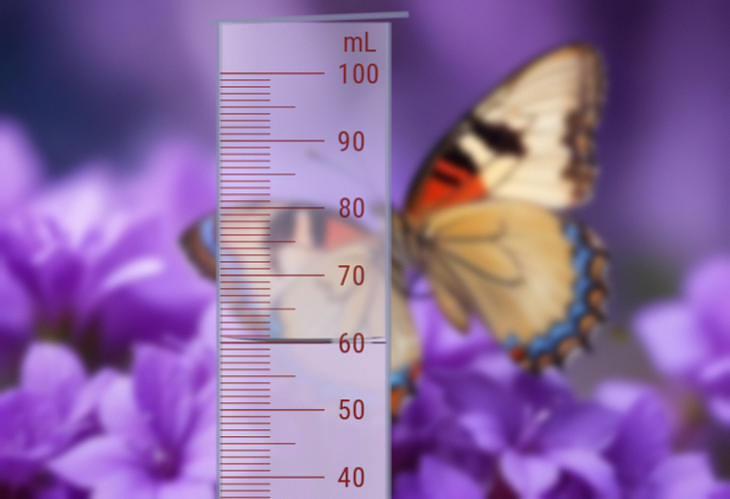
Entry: 60 mL
